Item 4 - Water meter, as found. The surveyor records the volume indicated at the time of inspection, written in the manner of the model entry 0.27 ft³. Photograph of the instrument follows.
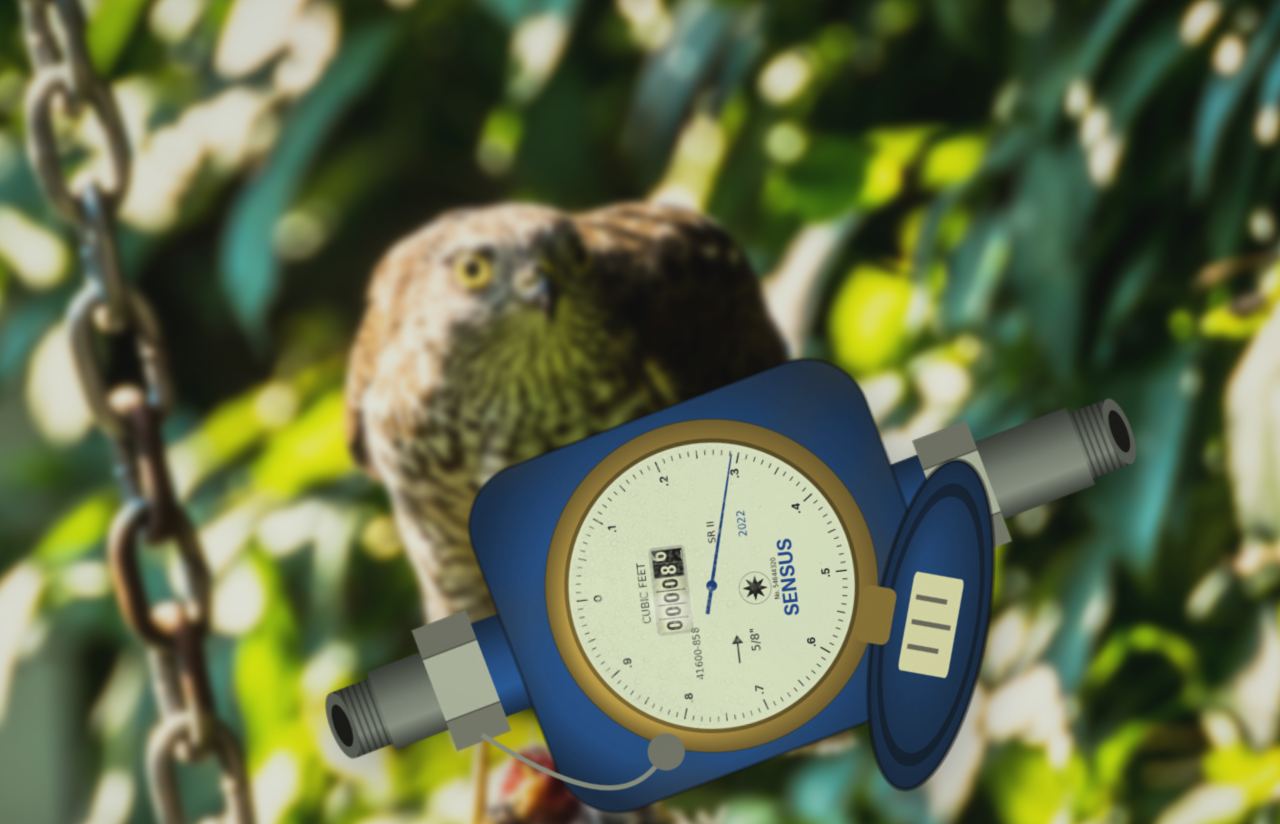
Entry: 86.29 ft³
